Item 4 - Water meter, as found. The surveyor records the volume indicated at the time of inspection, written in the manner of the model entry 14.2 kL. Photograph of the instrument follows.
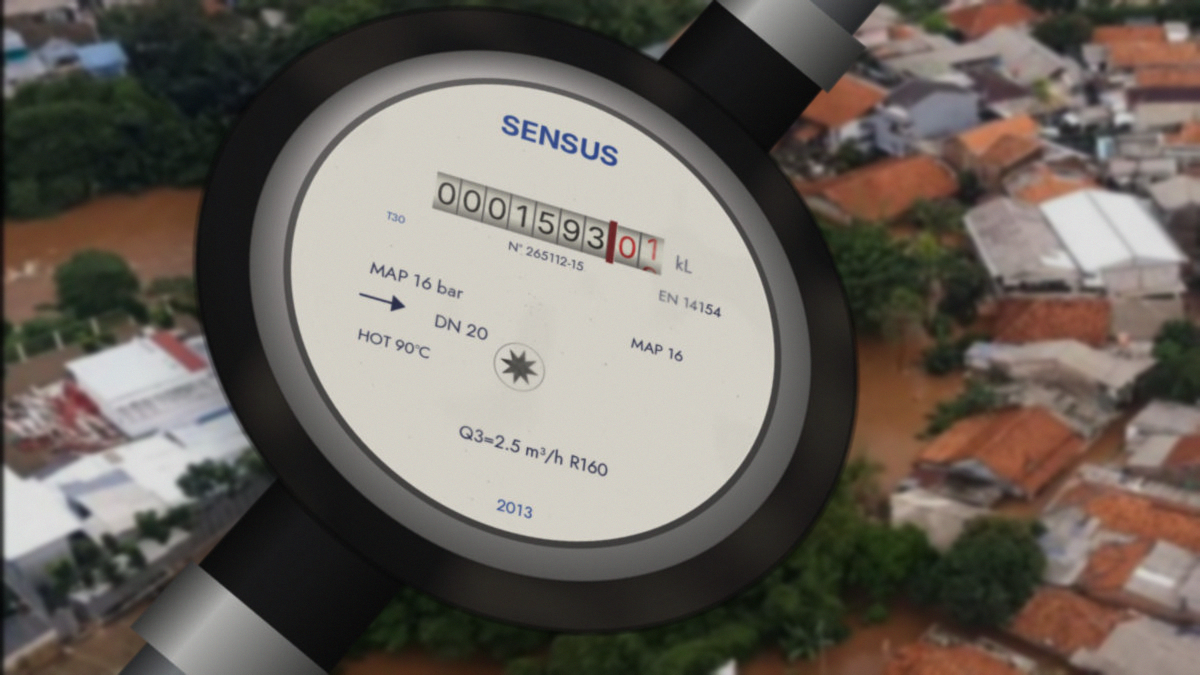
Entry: 1593.01 kL
